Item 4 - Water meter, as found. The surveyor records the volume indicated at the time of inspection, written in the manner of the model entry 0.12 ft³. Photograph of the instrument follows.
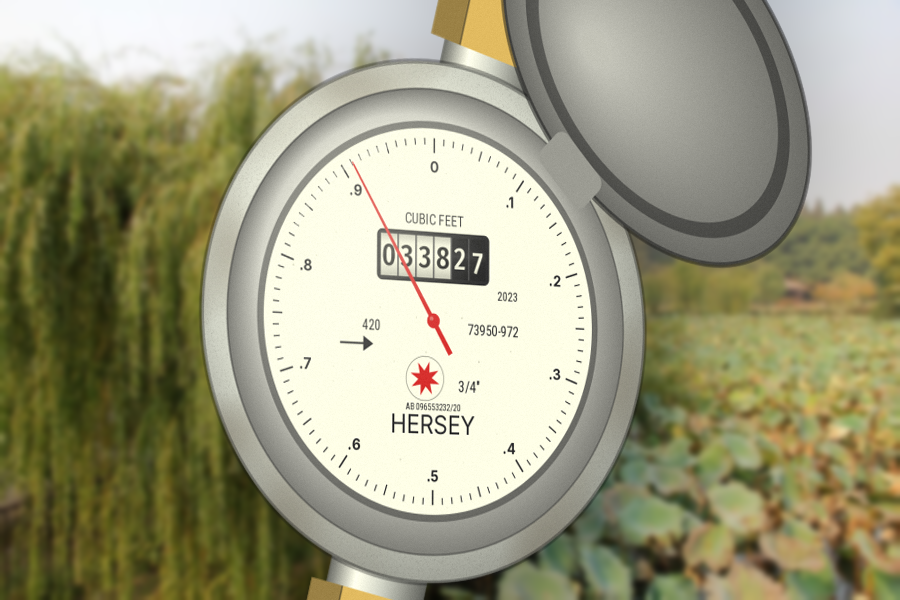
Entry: 33826.91 ft³
